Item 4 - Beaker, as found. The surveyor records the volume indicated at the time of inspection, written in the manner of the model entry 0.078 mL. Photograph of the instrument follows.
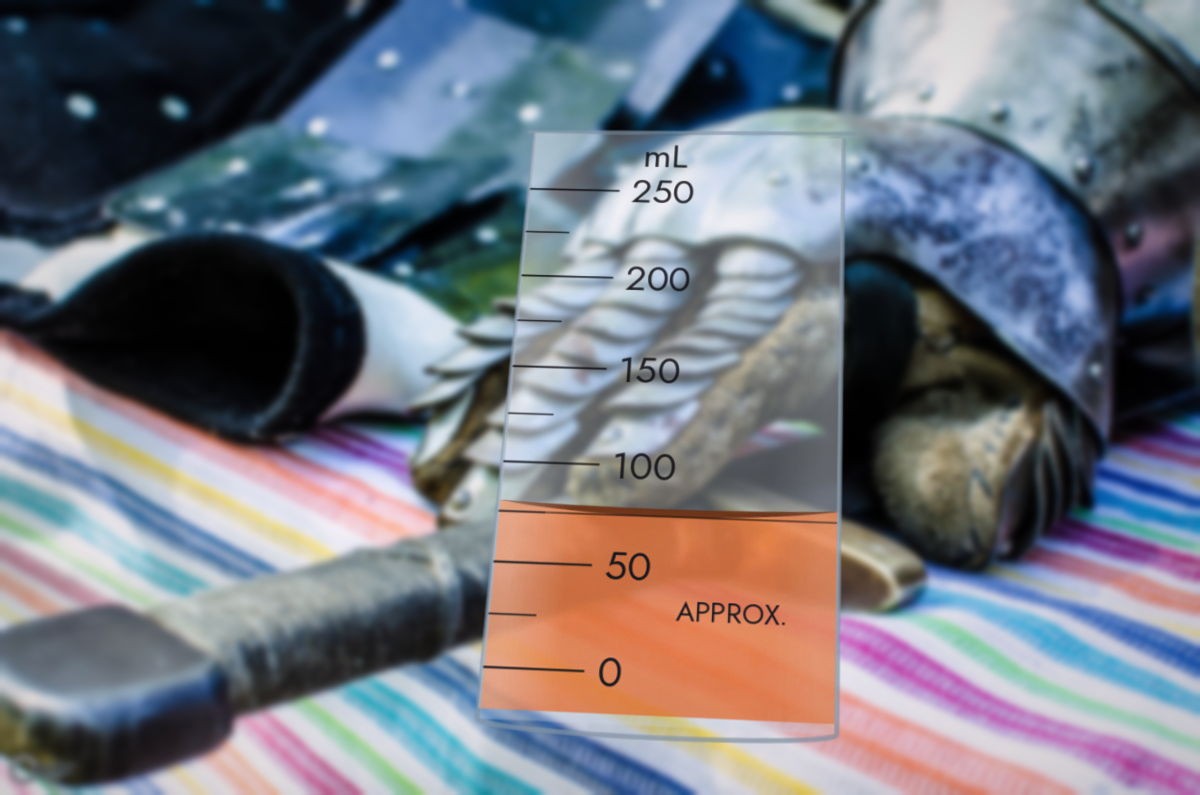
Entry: 75 mL
